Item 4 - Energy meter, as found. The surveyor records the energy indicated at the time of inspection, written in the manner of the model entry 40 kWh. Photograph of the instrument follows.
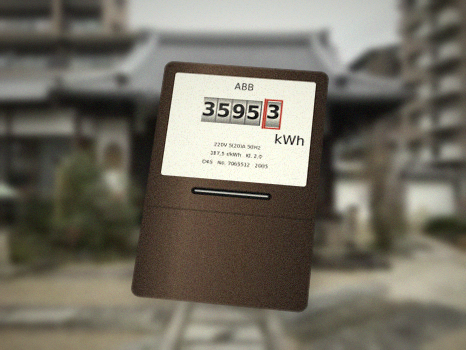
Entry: 3595.3 kWh
